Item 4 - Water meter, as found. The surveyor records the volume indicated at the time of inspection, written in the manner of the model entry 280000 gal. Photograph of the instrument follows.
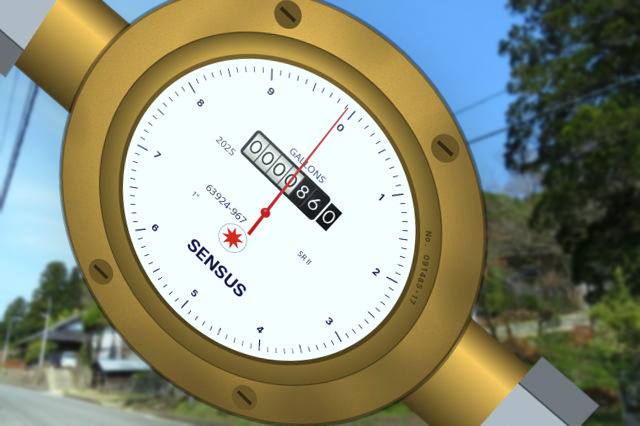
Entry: 859.9 gal
